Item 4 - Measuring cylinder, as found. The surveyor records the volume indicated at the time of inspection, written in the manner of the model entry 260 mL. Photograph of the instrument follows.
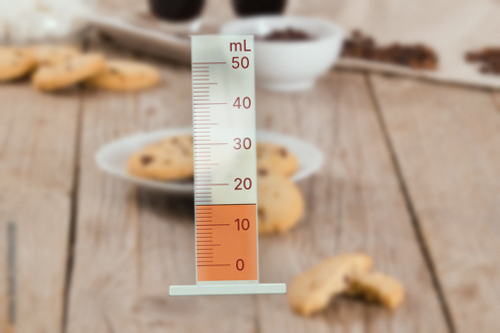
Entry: 15 mL
